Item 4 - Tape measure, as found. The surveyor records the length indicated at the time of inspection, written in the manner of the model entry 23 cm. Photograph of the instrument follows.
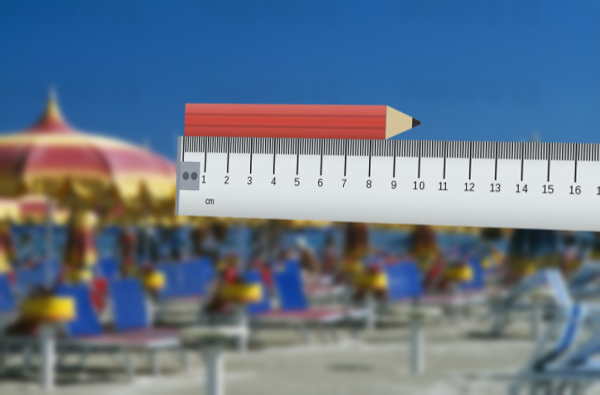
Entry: 10 cm
